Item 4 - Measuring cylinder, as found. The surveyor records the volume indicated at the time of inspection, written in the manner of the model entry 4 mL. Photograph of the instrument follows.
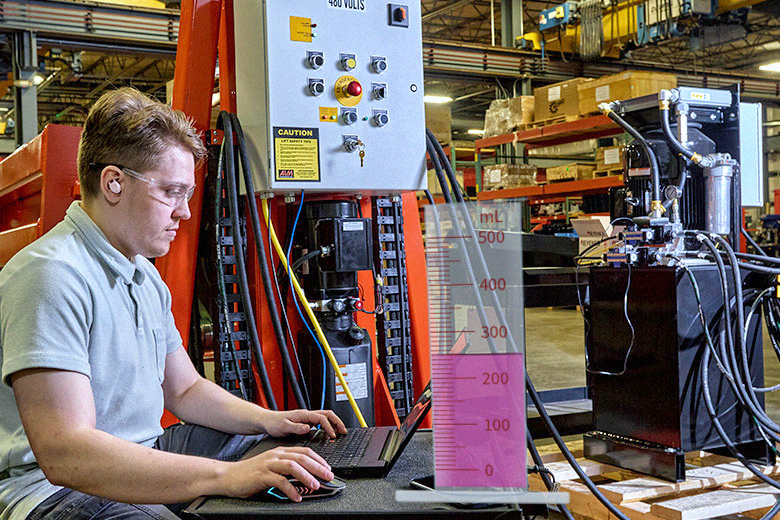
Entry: 250 mL
